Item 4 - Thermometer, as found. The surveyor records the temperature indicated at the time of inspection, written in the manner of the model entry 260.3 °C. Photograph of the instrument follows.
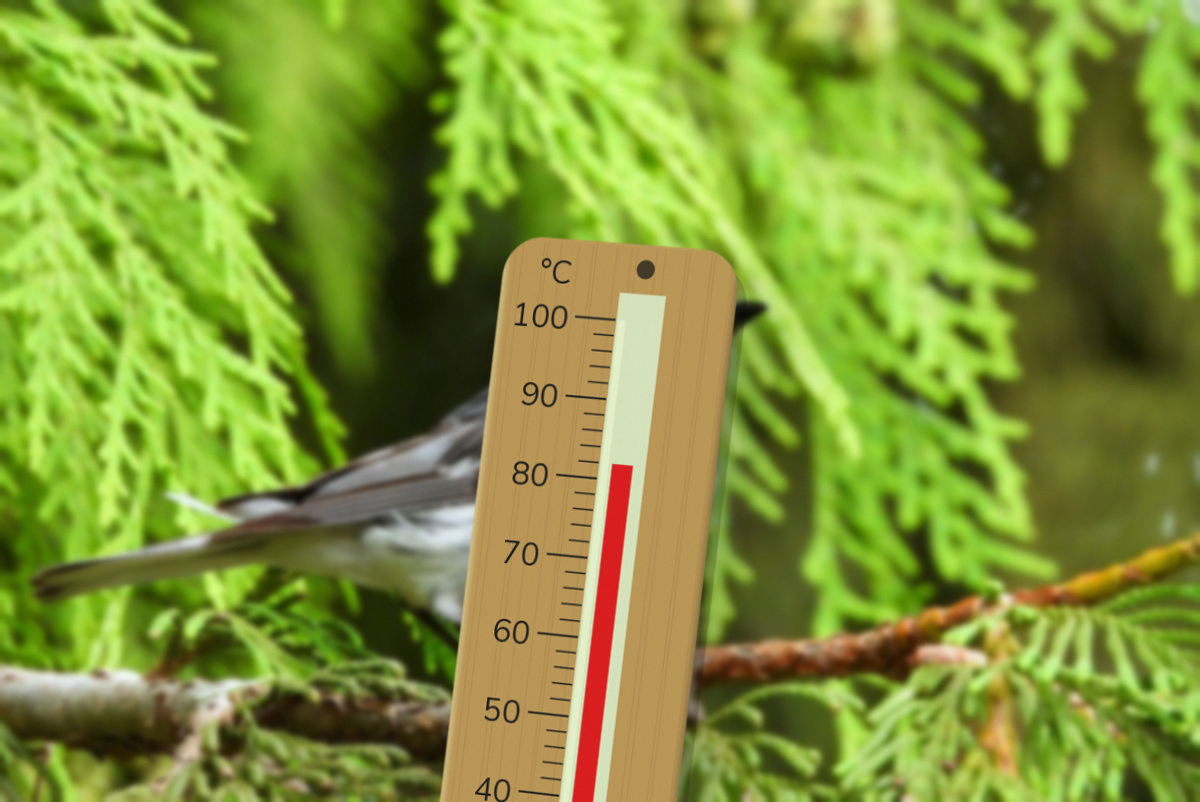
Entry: 82 °C
